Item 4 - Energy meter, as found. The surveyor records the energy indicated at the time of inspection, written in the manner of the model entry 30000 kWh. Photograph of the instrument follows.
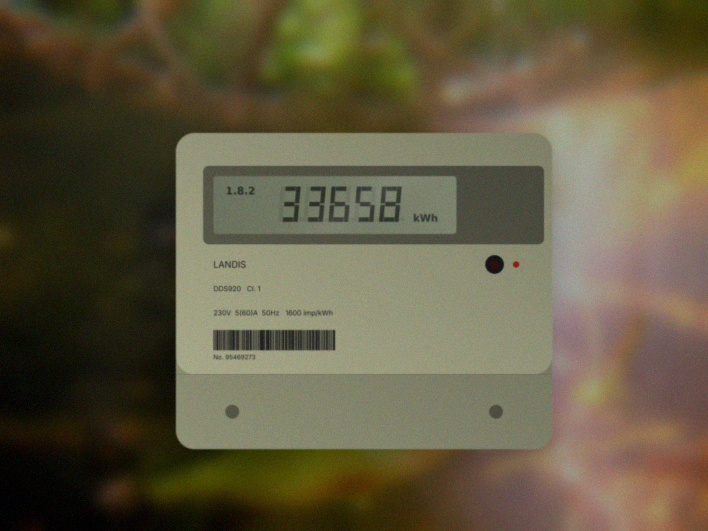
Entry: 33658 kWh
